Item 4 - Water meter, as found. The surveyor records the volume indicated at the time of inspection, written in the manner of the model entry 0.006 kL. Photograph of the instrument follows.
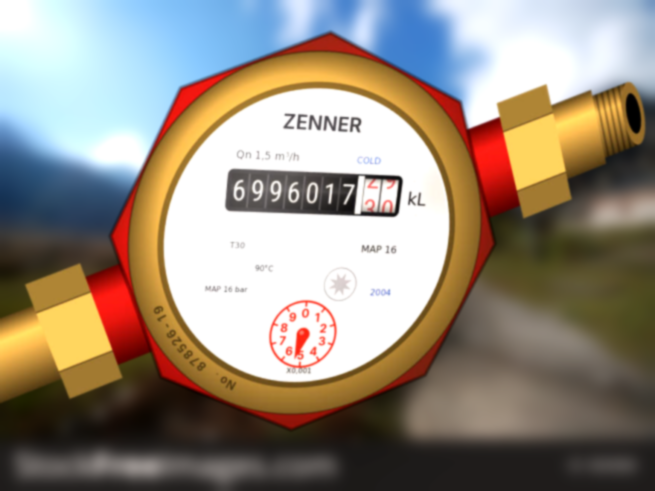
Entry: 6996017.295 kL
